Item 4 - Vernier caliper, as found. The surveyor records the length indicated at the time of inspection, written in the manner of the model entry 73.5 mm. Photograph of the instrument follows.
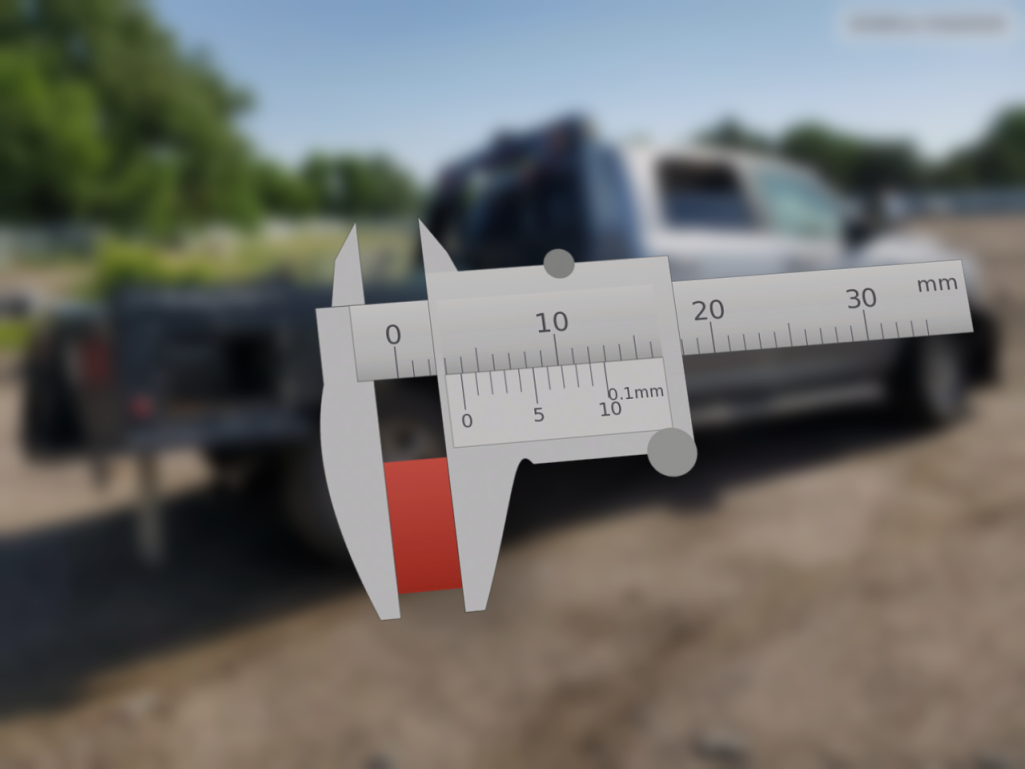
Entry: 3.9 mm
